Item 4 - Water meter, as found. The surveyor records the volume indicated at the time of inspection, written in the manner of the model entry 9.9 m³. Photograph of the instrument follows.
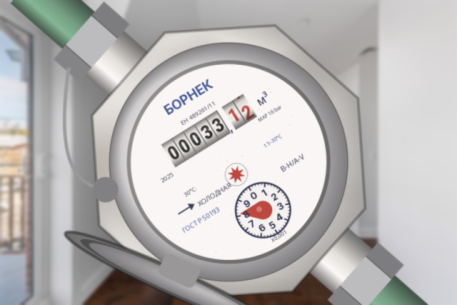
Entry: 33.118 m³
